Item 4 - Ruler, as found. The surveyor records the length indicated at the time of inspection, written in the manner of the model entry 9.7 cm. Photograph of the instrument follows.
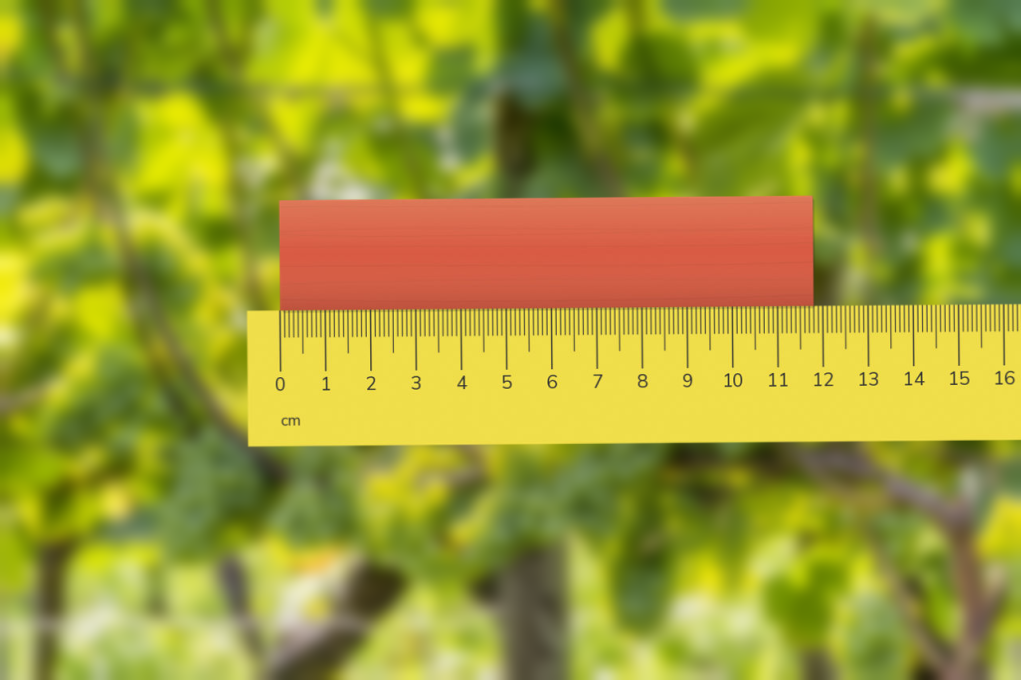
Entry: 11.8 cm
